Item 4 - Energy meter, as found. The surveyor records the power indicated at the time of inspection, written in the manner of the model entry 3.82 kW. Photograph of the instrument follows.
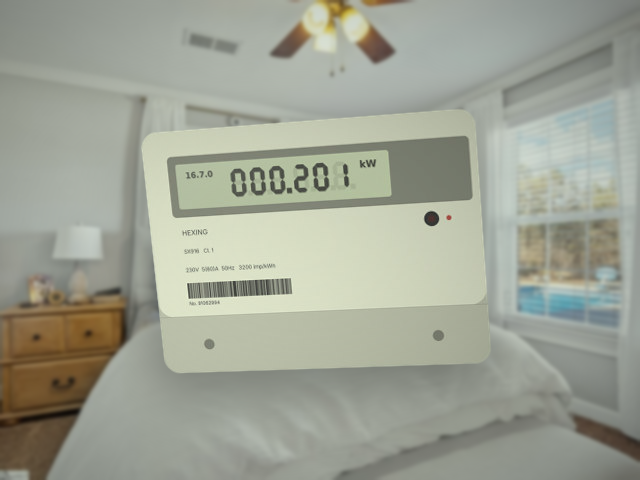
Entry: 0.201 kW
